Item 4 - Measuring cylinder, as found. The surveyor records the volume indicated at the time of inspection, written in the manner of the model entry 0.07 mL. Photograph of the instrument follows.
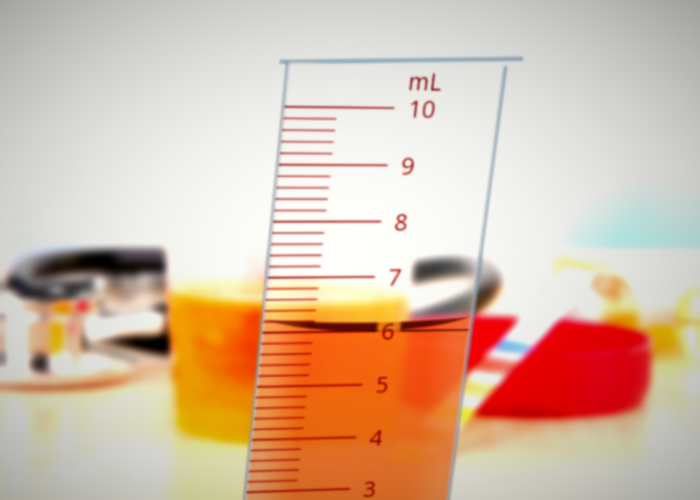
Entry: 6 mL
